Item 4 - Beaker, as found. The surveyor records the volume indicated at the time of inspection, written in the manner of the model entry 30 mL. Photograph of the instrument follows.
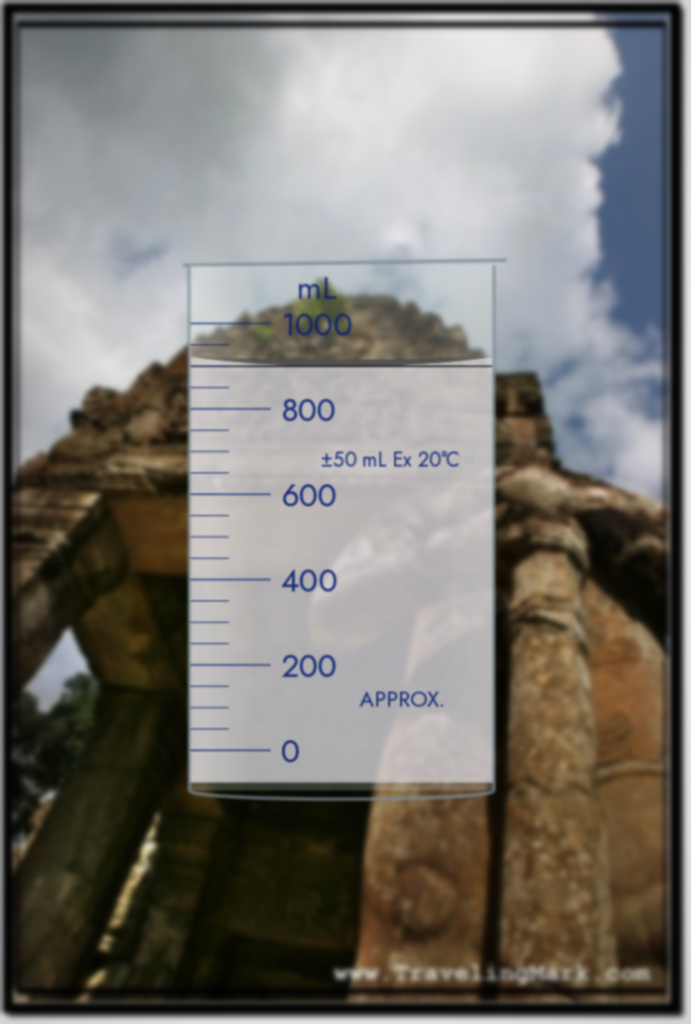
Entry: 900 mL
